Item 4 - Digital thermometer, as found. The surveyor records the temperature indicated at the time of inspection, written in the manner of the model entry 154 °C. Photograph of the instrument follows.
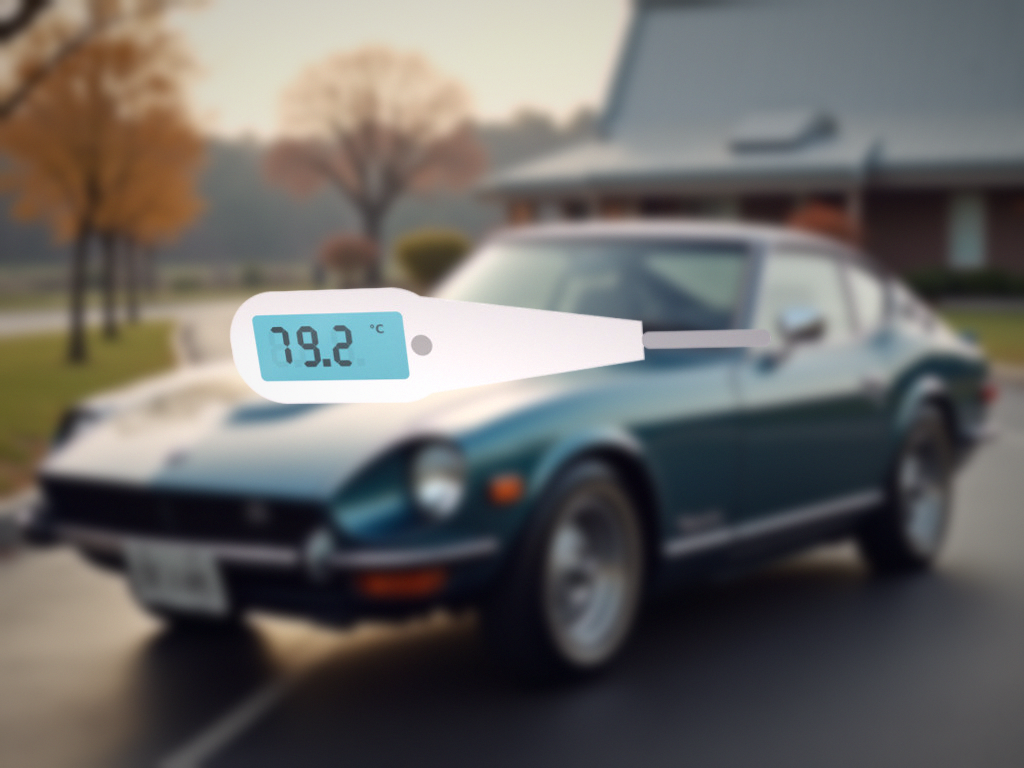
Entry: 79.2 °C
